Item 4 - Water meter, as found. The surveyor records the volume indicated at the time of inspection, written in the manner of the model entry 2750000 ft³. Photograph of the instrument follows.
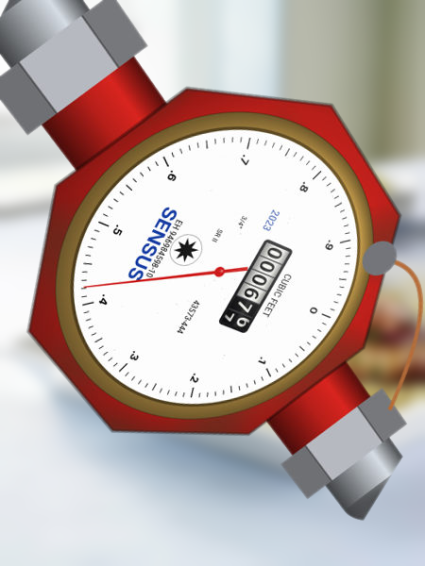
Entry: 676.42 ft³
